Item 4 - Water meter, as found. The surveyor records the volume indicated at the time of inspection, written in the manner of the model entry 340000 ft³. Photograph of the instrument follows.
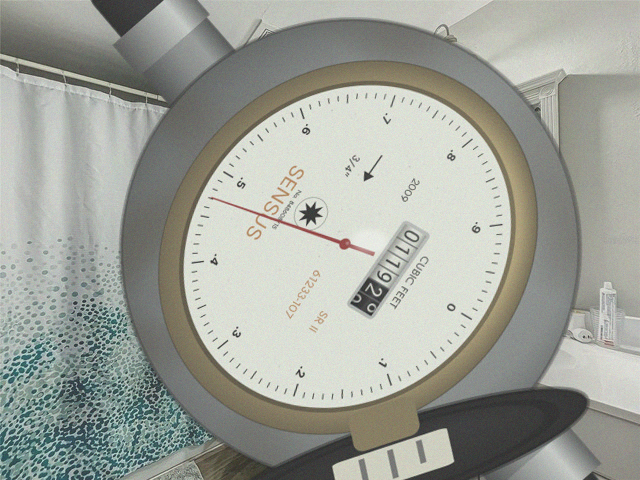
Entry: 11928.47 ft³
